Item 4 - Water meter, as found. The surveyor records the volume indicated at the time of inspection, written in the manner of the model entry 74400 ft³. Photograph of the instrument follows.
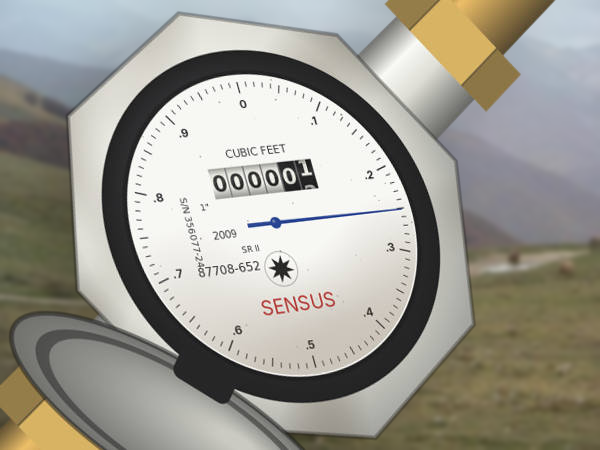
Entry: 1.25 ft³
